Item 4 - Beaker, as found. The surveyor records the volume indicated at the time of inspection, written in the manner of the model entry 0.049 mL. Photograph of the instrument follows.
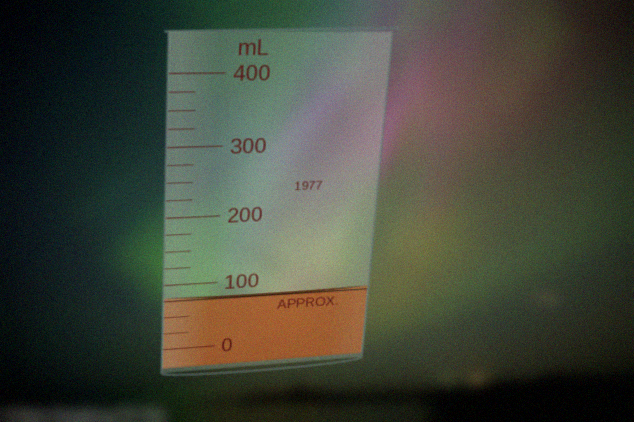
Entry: 75 mL
